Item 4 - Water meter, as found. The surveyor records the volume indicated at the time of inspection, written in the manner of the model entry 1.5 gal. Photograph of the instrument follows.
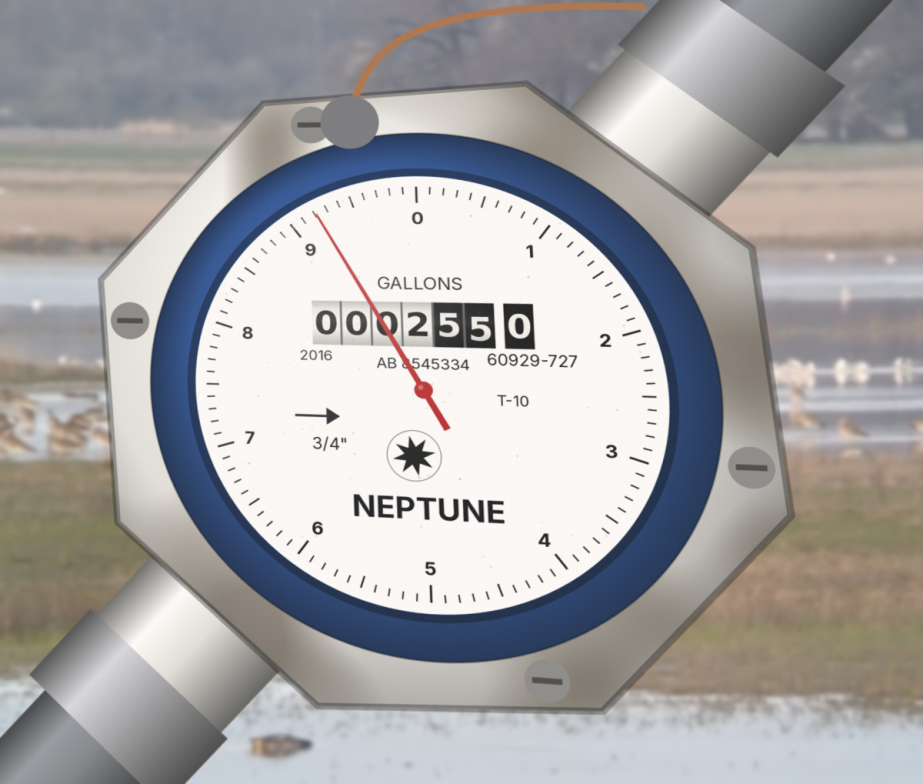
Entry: 2549.2 gal
